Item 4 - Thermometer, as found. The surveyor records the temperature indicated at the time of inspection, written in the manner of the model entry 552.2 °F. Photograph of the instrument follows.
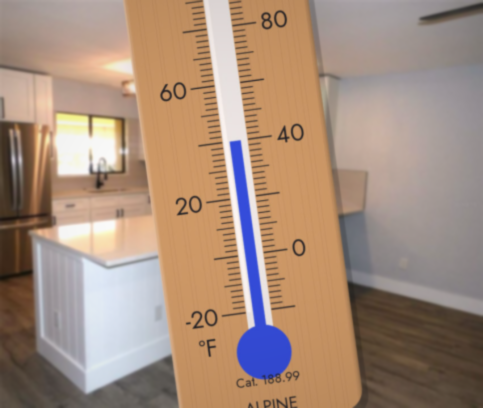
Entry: 40 °F
